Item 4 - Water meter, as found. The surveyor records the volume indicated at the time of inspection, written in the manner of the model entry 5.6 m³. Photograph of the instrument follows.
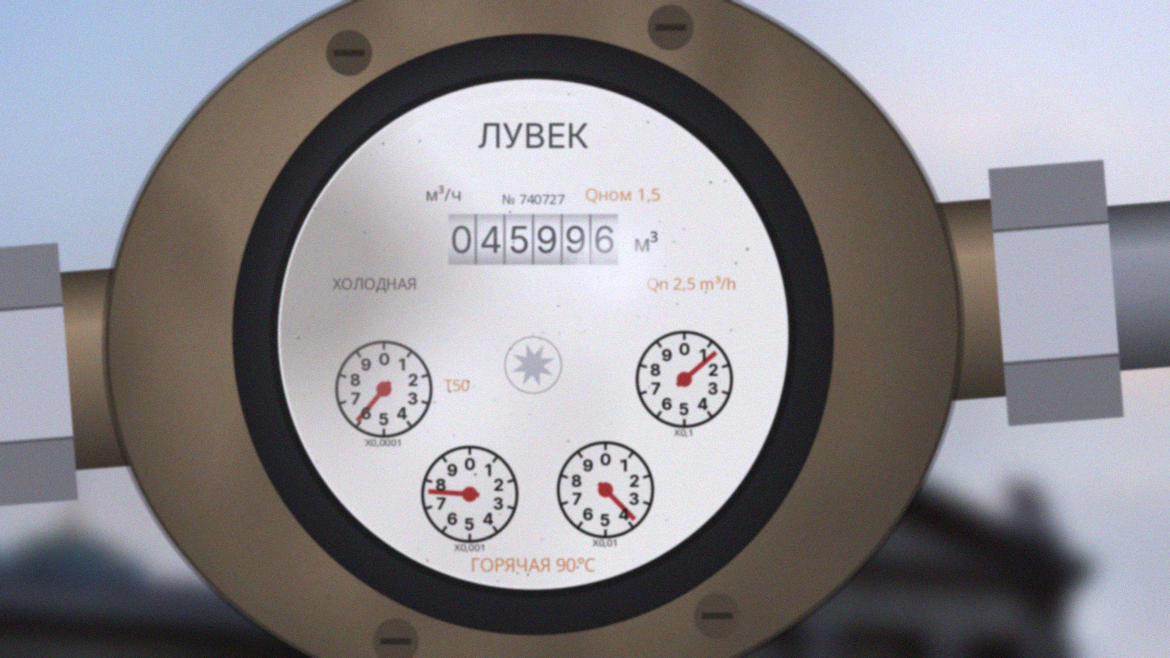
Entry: 45996.1376 m³
